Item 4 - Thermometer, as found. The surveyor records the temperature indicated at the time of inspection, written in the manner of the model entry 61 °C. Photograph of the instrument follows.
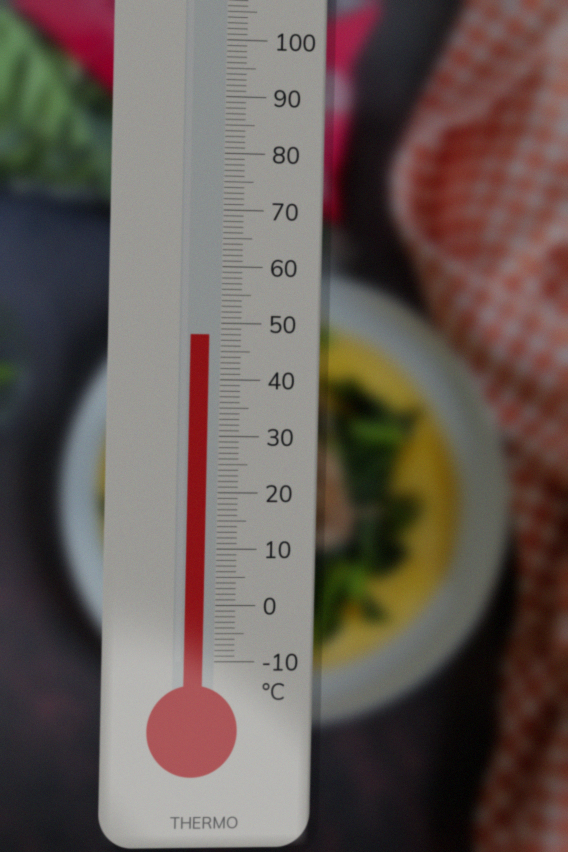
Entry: 48 °C
